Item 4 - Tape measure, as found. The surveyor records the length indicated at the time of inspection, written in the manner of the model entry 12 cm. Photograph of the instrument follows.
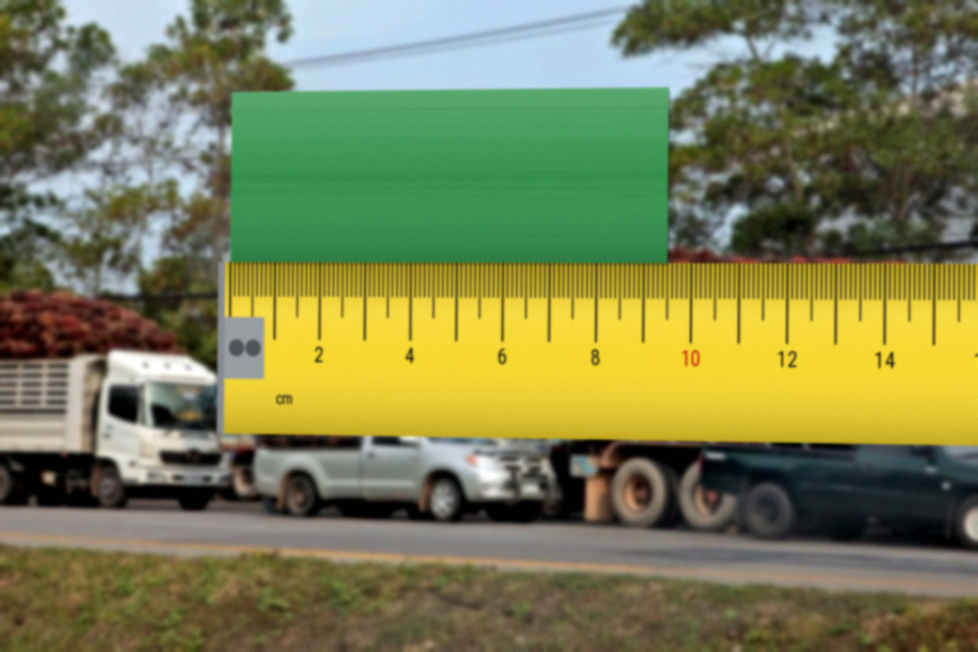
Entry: 9.5 cm
